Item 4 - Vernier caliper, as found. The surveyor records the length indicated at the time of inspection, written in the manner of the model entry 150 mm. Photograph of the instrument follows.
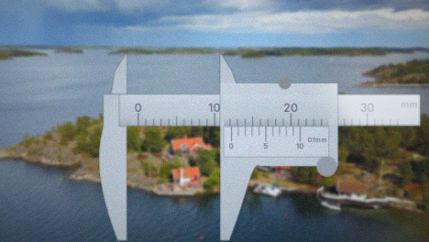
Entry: 12.2 mm
